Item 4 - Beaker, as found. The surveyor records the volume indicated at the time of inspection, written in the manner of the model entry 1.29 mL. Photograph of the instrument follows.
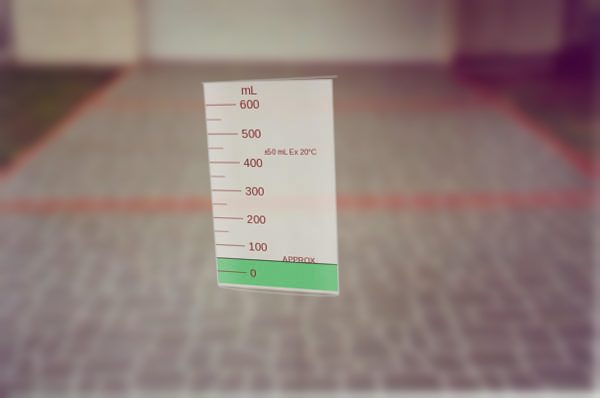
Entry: 50 mL
